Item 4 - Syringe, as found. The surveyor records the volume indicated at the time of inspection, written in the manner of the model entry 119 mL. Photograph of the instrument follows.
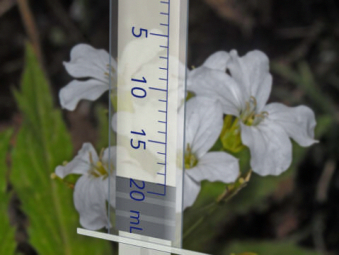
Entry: 19 mL
